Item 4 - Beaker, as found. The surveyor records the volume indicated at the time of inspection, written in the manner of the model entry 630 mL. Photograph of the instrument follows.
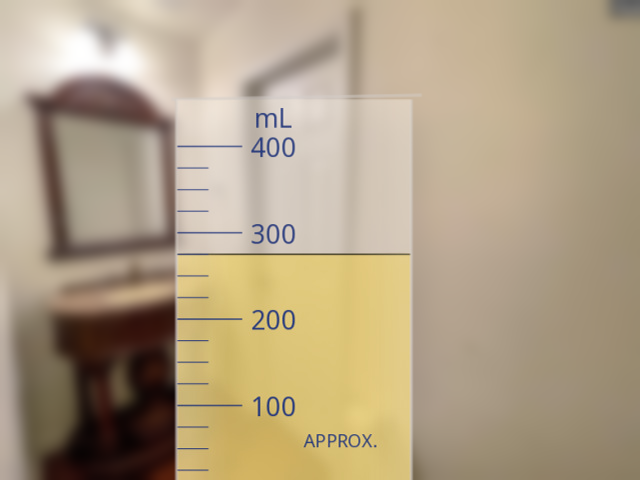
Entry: 275 mL
